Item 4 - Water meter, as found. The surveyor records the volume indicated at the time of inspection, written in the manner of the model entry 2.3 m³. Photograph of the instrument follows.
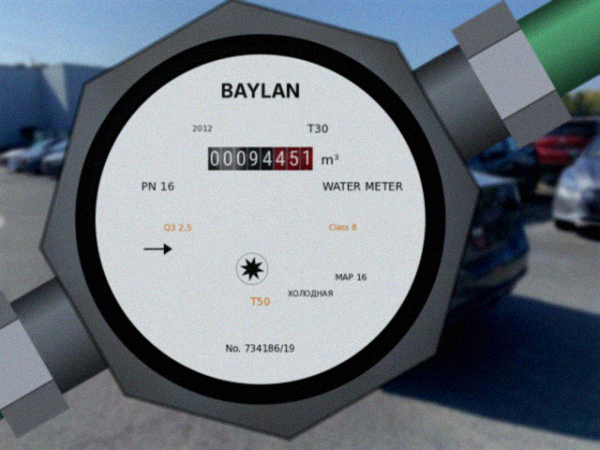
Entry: 94.451 m³
